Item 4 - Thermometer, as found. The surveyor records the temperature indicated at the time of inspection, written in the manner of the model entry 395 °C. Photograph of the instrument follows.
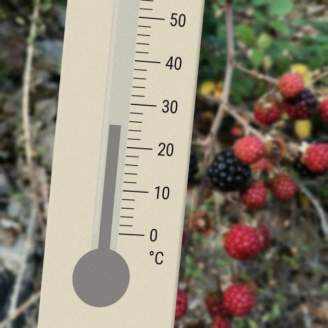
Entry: 25 °C
